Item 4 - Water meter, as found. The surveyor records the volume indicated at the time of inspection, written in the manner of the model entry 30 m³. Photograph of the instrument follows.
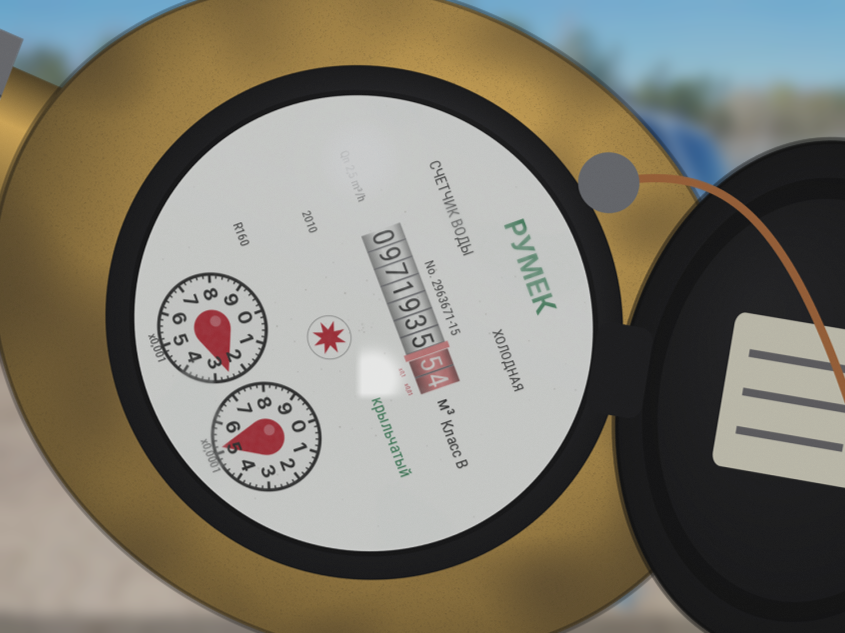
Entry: 971935.5425 m³
